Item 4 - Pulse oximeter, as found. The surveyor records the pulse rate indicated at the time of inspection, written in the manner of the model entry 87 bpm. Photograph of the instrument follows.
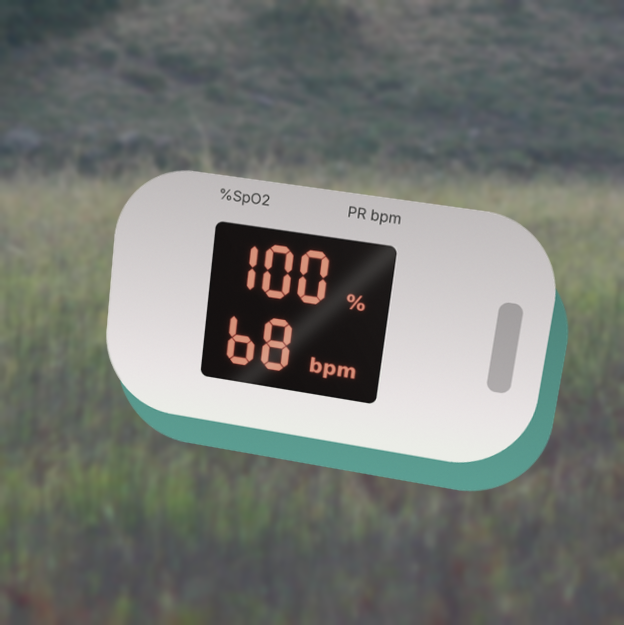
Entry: 68 bpm
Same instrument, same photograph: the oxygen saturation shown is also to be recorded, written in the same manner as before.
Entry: 100 %
